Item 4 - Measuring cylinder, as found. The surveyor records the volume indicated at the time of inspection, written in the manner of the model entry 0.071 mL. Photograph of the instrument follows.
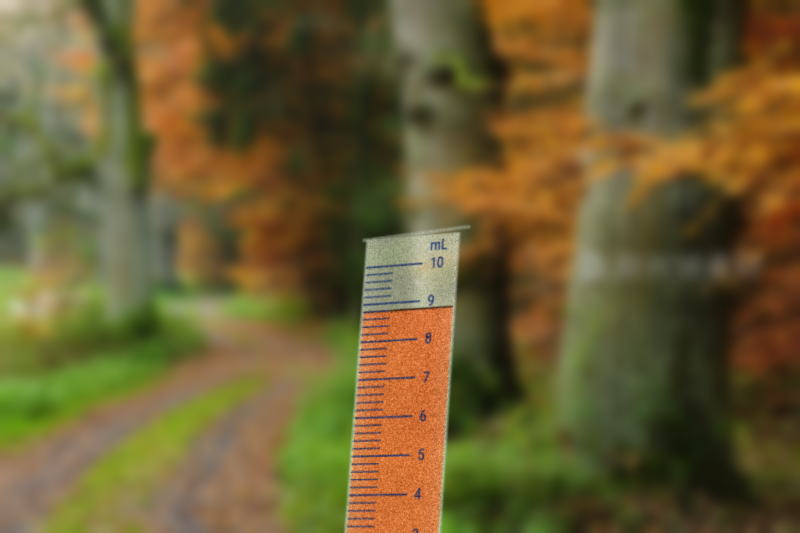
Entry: 8.8 mL
